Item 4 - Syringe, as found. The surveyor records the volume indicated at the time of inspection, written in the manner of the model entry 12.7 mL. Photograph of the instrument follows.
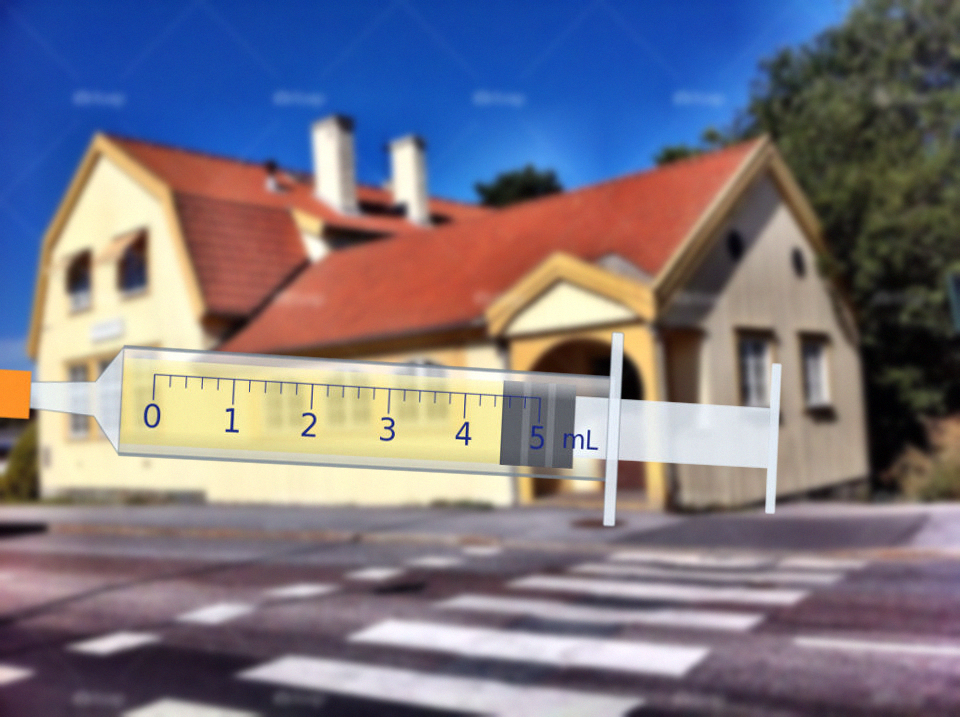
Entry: 4.5 mL
